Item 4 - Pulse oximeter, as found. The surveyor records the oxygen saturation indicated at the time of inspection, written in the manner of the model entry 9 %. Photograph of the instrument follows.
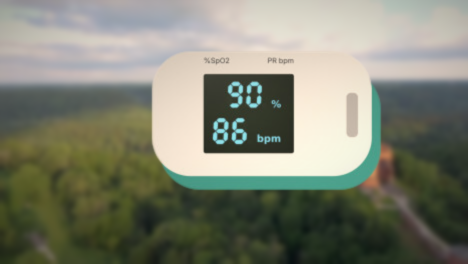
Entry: 90 %
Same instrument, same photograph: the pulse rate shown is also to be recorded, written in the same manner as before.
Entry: 86 bpm
